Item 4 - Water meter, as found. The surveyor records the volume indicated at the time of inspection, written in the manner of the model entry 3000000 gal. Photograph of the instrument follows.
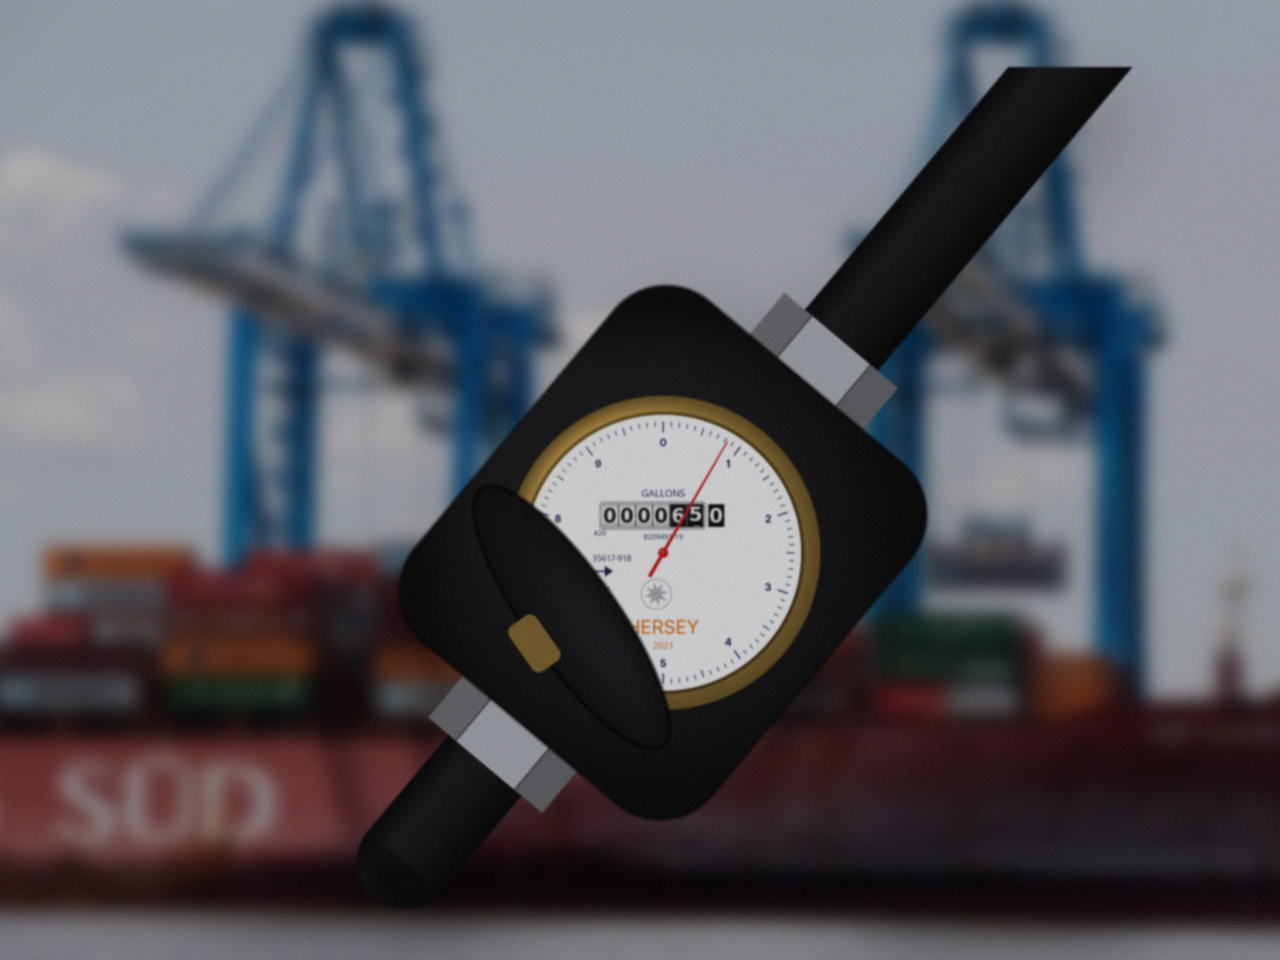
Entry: 650.8 gal
